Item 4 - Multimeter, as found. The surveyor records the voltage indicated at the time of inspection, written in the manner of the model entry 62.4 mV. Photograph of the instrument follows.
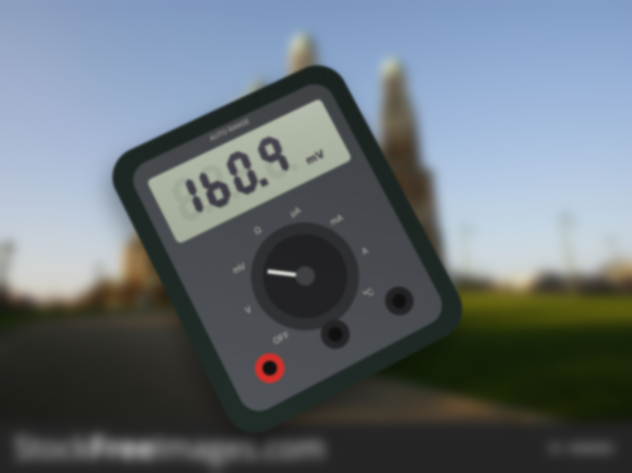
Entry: 160.9 mV
